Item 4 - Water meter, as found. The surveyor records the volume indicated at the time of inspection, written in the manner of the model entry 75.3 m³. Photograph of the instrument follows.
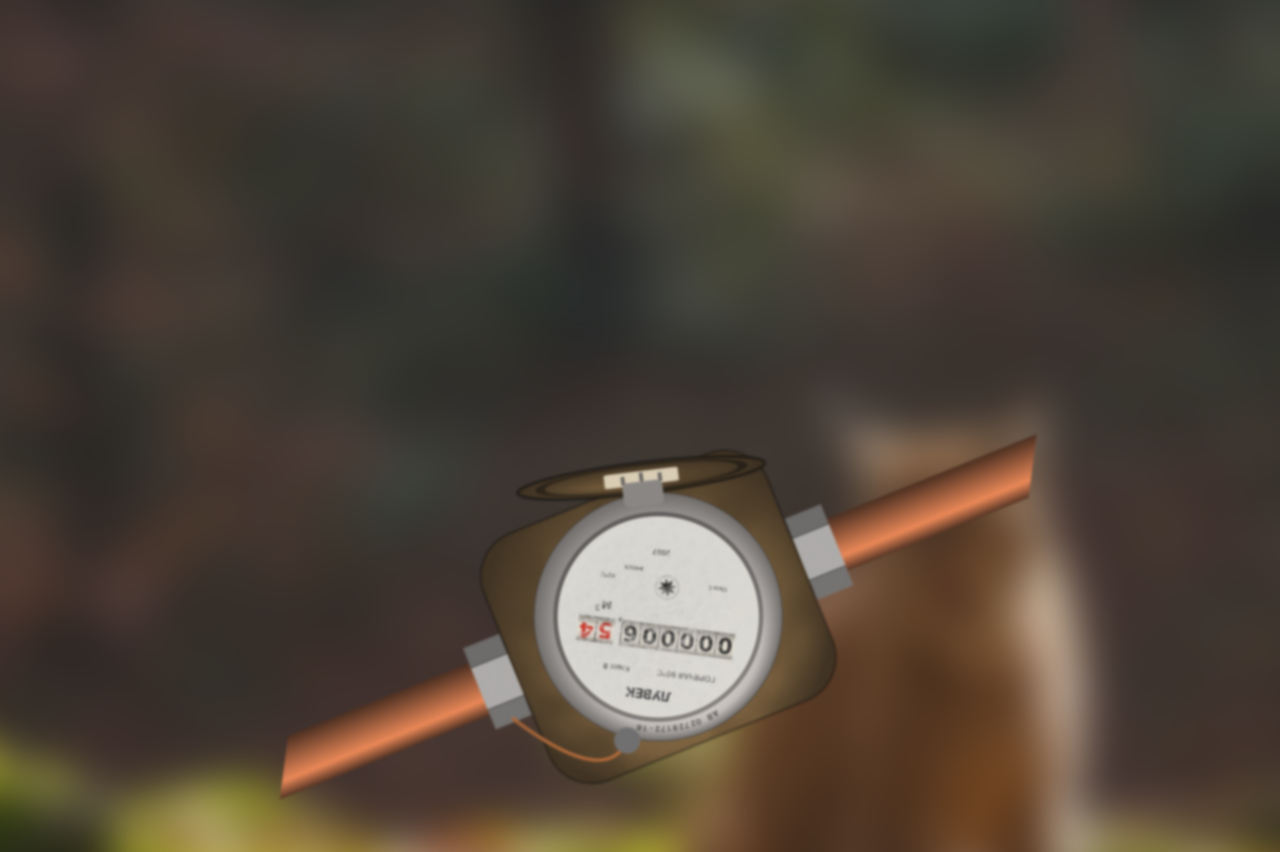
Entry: 6.54 m³
